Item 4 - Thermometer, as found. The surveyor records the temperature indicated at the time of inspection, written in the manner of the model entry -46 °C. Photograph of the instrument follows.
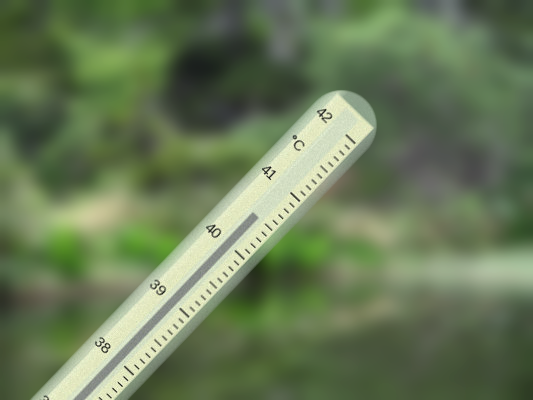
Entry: 40.5 °C
